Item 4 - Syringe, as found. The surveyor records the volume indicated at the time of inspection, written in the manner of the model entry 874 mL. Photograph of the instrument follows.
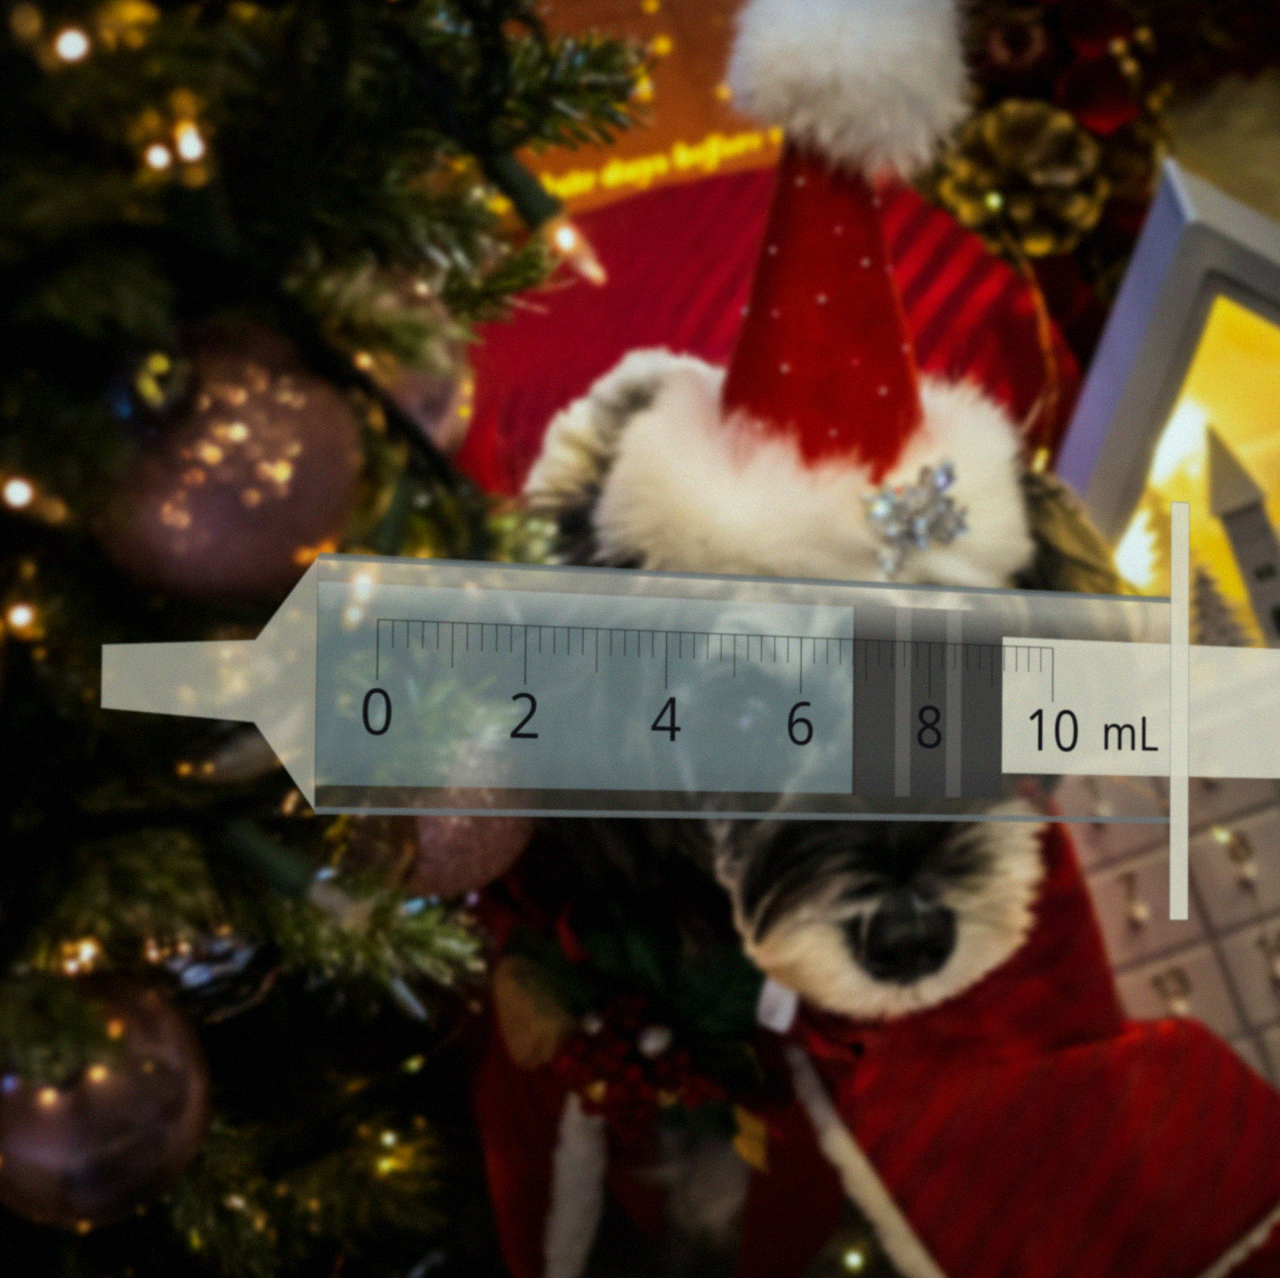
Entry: 6.8 mL
